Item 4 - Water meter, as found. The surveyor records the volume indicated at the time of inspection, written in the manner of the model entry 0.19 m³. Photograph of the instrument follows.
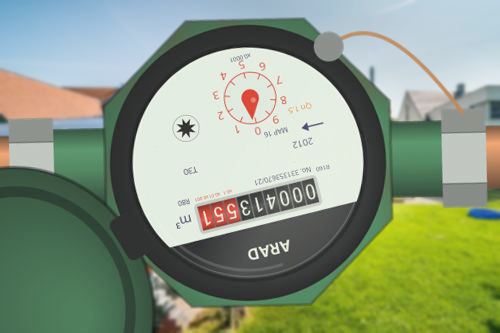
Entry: 413.5510 m³
